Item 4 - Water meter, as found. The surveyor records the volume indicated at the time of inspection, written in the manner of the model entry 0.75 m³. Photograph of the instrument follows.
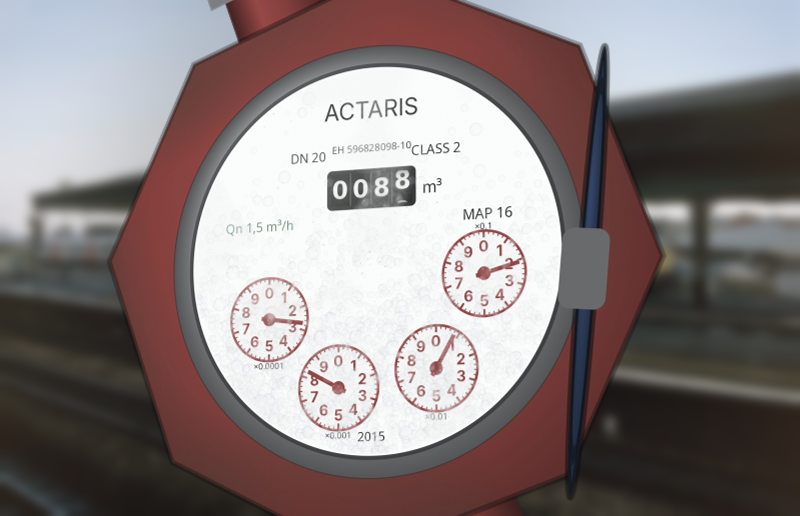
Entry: 88.2082 m³
